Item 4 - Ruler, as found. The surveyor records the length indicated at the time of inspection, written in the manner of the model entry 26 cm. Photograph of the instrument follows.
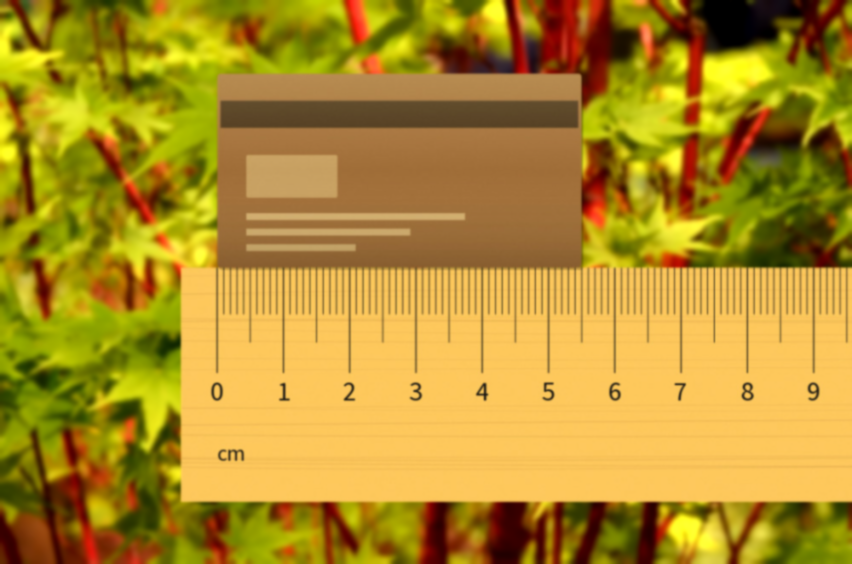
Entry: 5.5 cm
